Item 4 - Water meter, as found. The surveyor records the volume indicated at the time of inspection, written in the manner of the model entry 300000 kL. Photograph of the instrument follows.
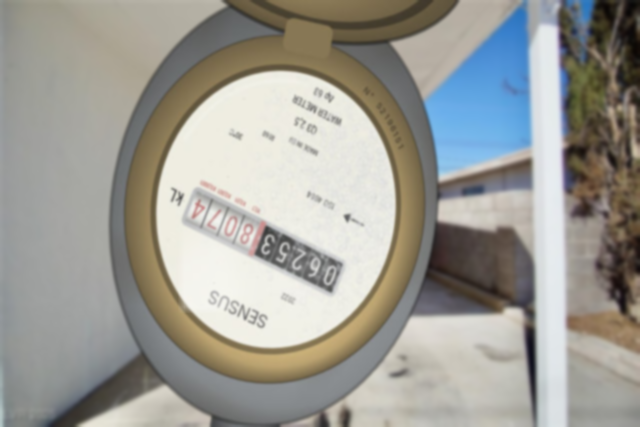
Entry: 6253.8074 kL
